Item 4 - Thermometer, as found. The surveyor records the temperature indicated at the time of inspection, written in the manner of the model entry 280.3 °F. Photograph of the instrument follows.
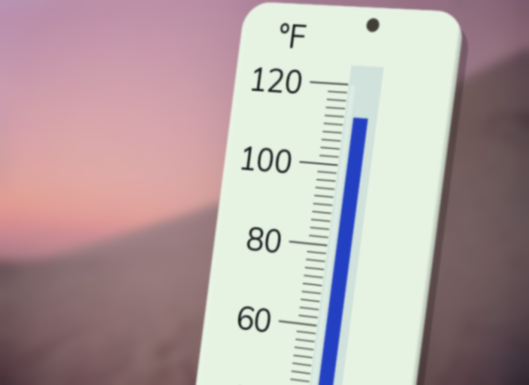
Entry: 112 °F
